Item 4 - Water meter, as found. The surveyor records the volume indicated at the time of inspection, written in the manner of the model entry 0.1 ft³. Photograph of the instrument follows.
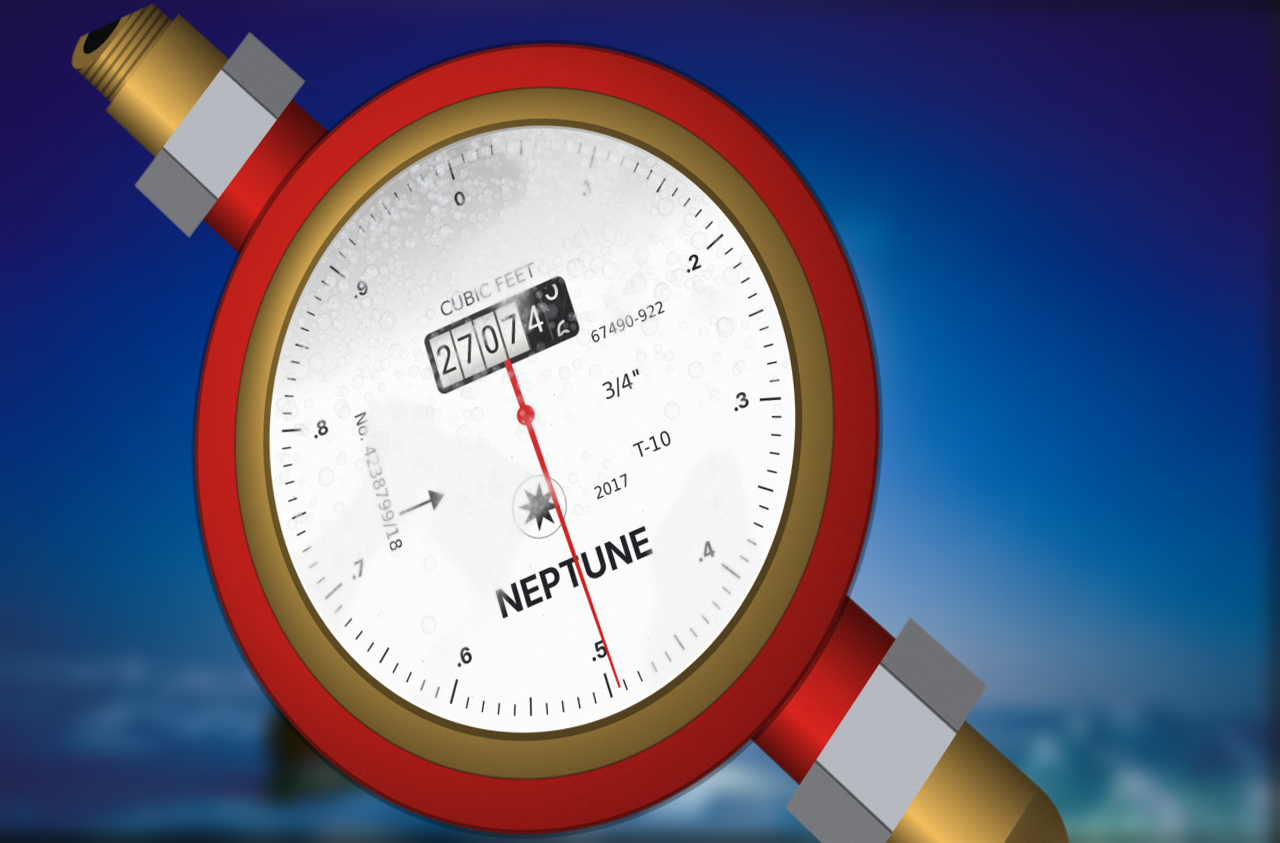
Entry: 270745.49 ft³
